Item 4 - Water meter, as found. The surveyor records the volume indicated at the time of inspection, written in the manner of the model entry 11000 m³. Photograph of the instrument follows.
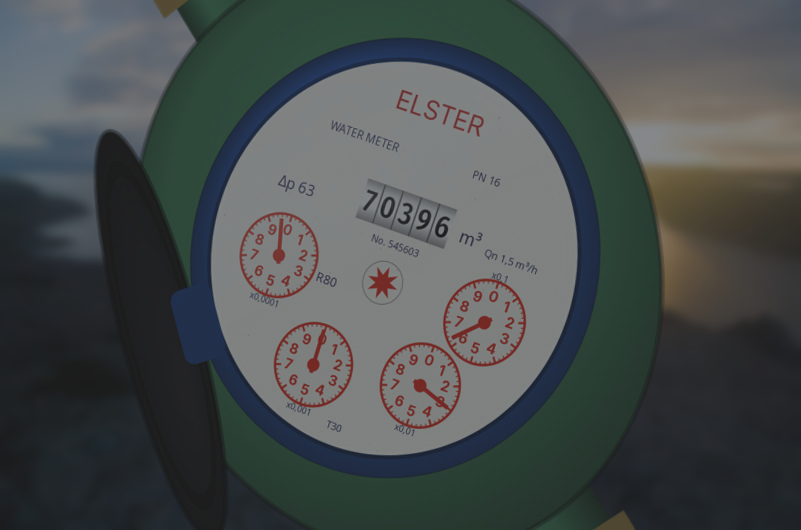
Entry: 70396.6299 m³
